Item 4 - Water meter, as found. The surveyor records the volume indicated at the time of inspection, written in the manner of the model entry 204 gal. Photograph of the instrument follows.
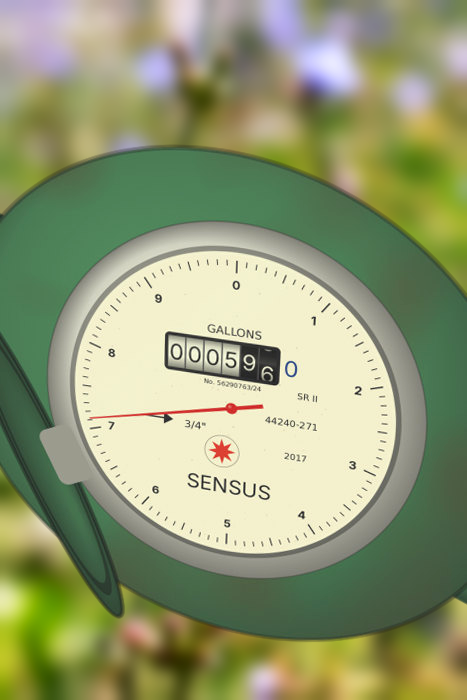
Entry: 5957.1 gal
